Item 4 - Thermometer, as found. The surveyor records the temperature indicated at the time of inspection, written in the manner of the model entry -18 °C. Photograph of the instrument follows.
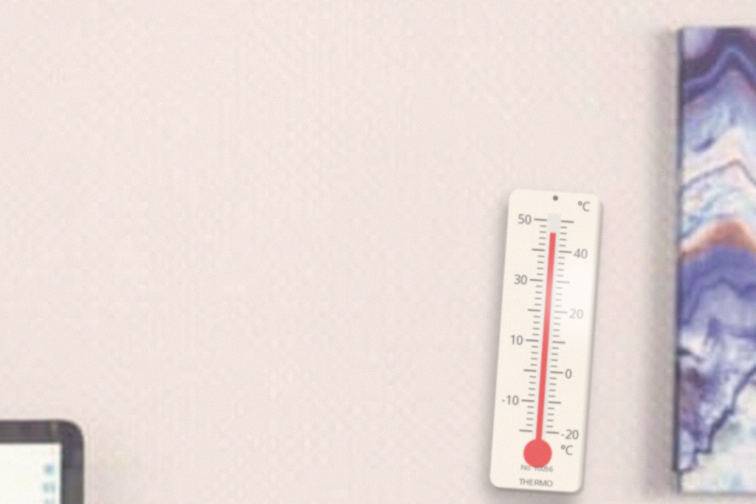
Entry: 46 °C
